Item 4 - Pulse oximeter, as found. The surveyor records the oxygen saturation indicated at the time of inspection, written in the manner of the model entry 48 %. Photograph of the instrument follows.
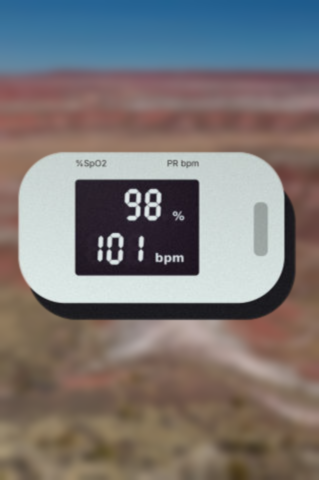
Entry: 98 %
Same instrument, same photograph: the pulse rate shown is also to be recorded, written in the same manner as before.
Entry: 101 bpm
